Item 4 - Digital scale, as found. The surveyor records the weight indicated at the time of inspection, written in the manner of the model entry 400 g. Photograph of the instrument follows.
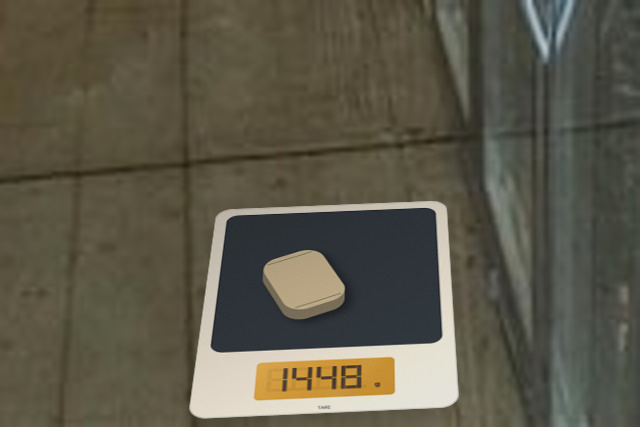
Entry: 1448 g
